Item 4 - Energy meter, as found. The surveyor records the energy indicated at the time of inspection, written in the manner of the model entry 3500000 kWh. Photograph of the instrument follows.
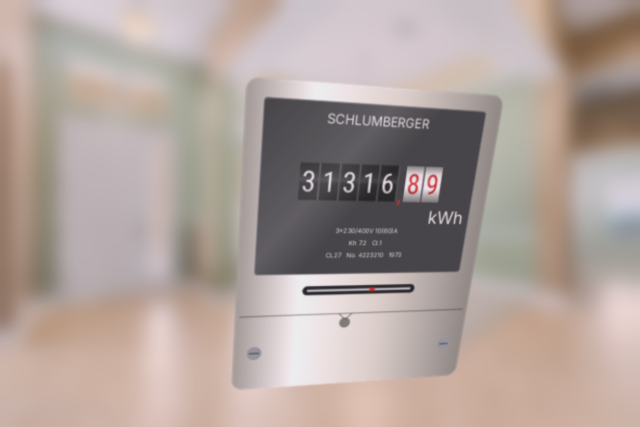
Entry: 31316.89 kWh
